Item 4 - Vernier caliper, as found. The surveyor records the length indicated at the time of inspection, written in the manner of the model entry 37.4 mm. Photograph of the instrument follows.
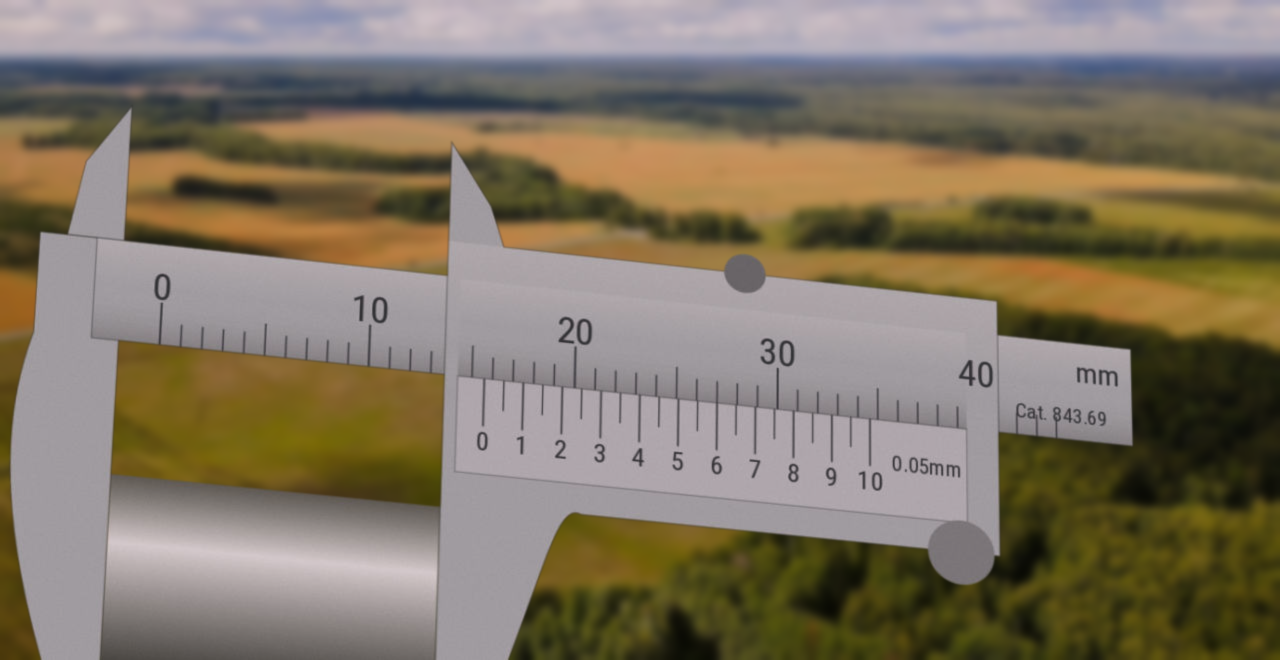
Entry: 15.6 mm
